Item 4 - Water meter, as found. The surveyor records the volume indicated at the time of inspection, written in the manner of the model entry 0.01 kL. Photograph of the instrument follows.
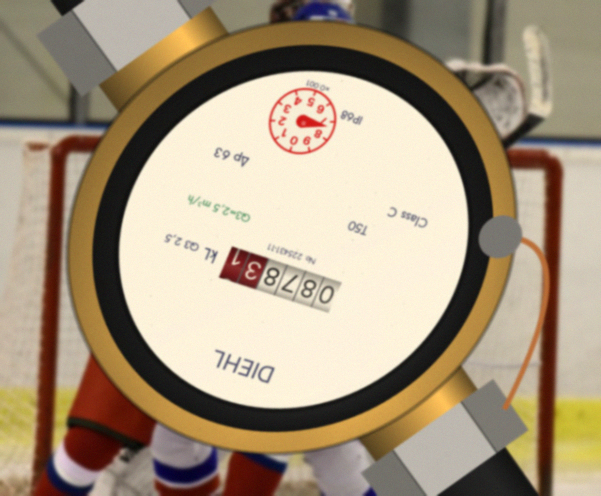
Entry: 878.307 kL
